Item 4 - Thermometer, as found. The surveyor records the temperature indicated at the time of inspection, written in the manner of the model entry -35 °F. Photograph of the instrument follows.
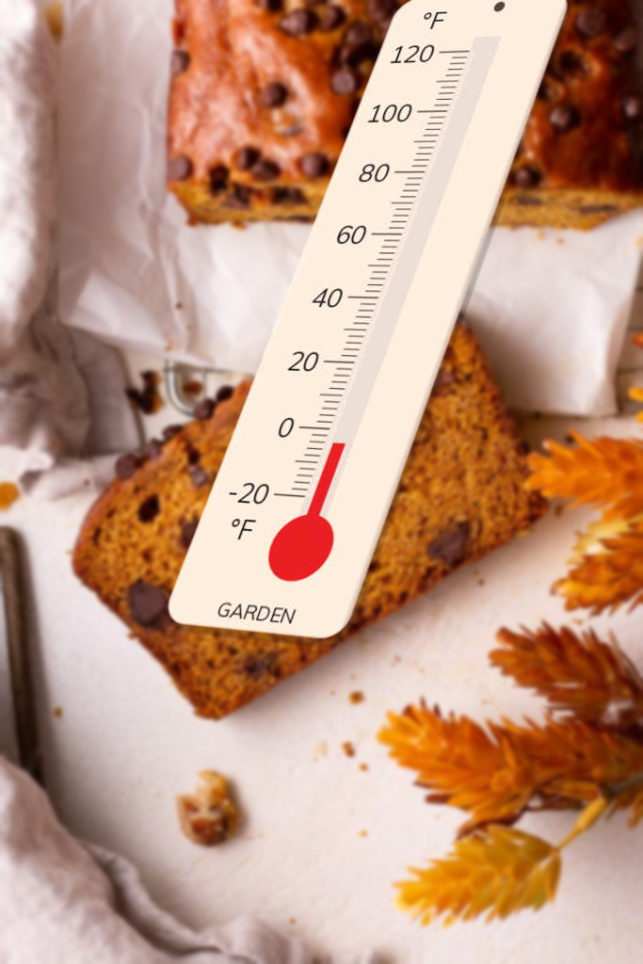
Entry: -4 °F
